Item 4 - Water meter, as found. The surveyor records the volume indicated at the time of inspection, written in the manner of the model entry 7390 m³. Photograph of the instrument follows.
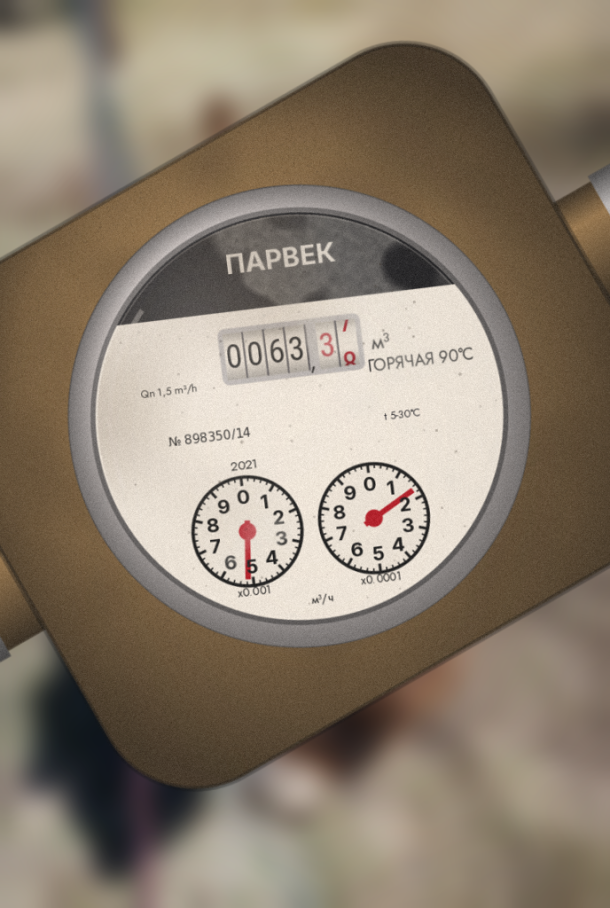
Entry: 63.3751 m³
